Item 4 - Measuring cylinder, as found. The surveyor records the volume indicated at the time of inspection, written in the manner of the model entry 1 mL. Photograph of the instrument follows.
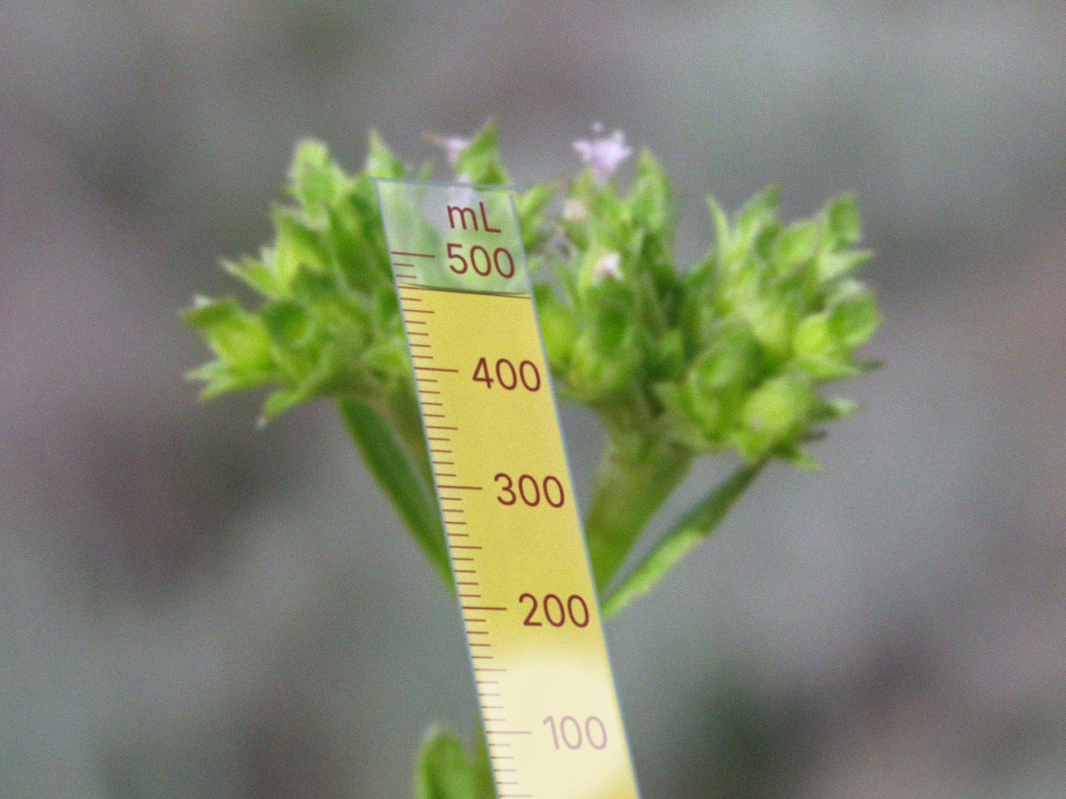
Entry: 470 mL
